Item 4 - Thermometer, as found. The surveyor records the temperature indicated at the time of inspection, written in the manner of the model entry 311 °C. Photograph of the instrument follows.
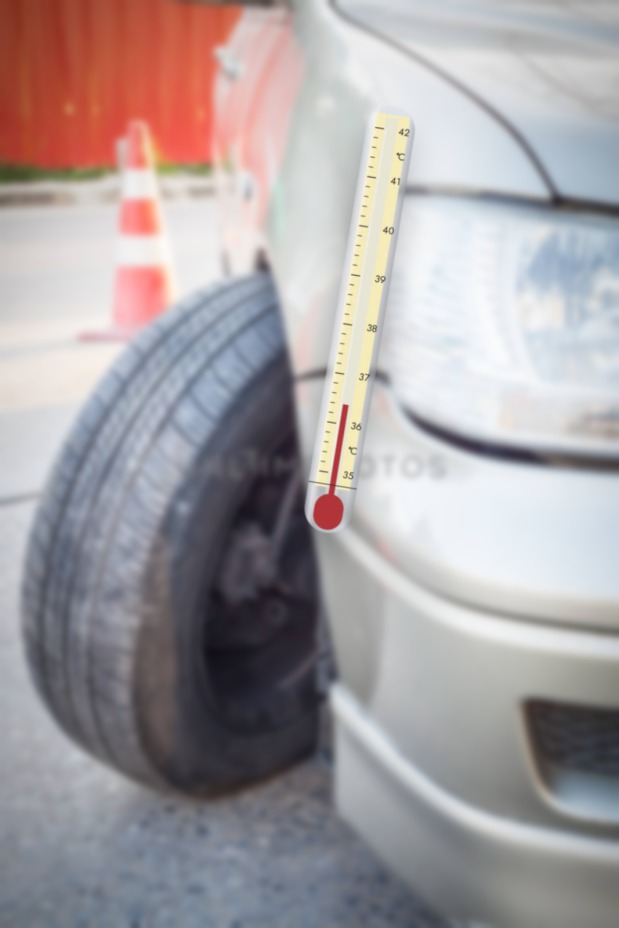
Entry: 36.4 °C
